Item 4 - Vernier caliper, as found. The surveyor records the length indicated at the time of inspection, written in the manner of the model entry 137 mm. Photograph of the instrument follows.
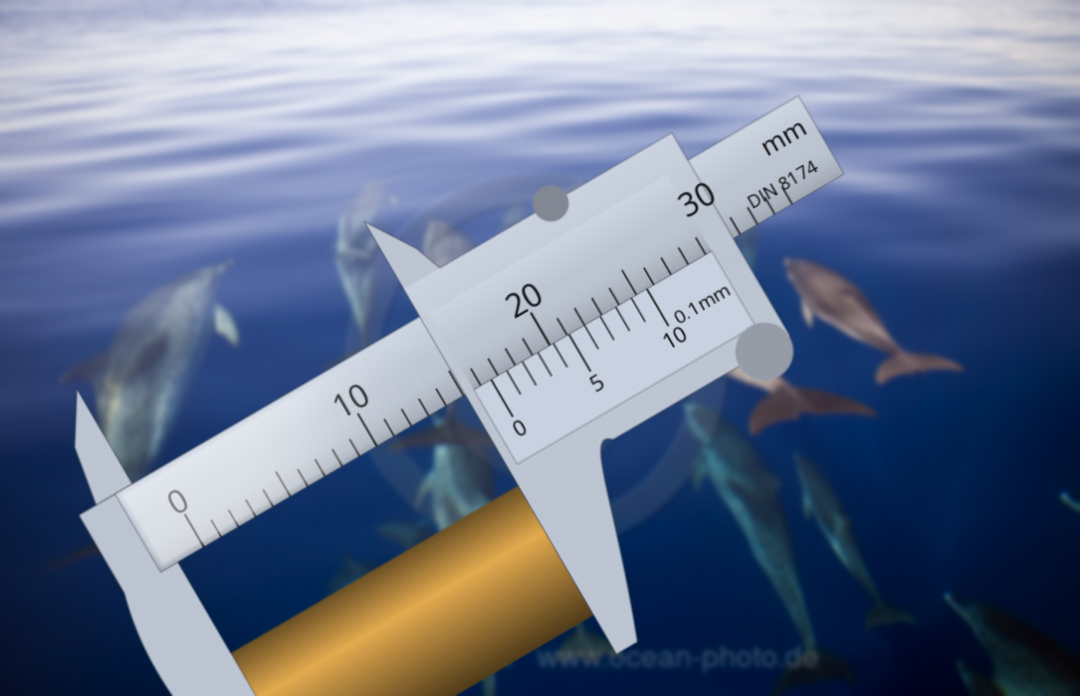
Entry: 16.6 mm
